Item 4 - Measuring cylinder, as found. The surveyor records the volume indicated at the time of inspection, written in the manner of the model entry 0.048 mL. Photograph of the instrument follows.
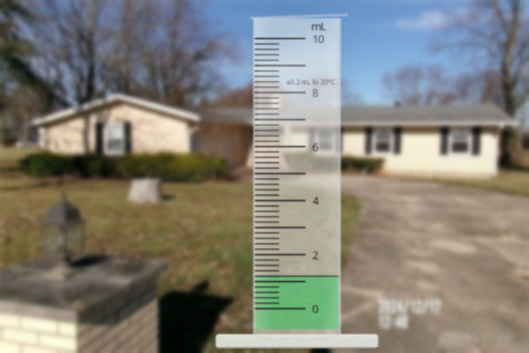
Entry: 1.2 mL
